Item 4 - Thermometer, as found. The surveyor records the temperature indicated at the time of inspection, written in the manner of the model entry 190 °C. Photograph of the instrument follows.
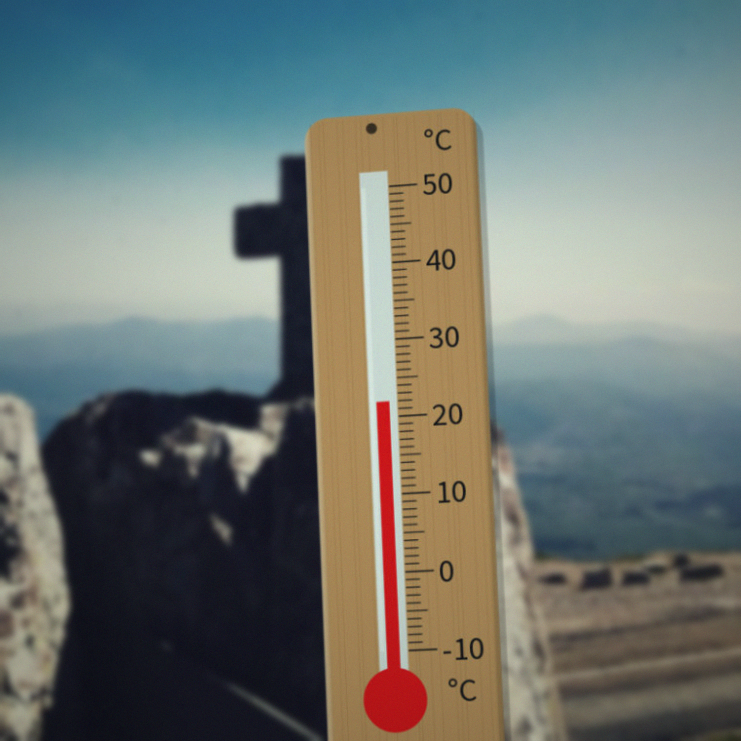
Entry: 22 °C
